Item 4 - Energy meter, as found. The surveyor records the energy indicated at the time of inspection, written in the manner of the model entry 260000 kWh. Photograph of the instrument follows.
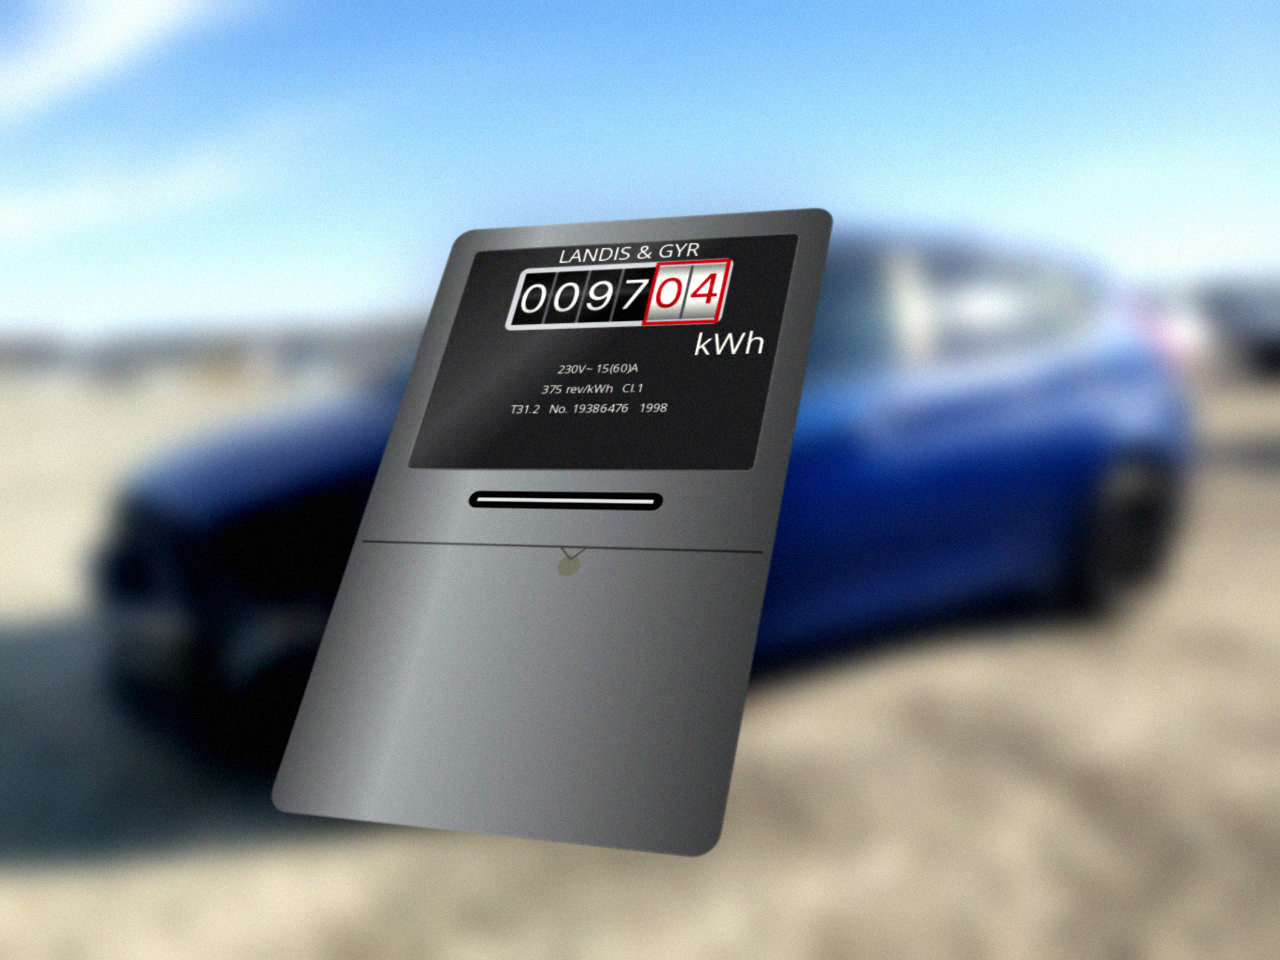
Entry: 97.04 kWh
